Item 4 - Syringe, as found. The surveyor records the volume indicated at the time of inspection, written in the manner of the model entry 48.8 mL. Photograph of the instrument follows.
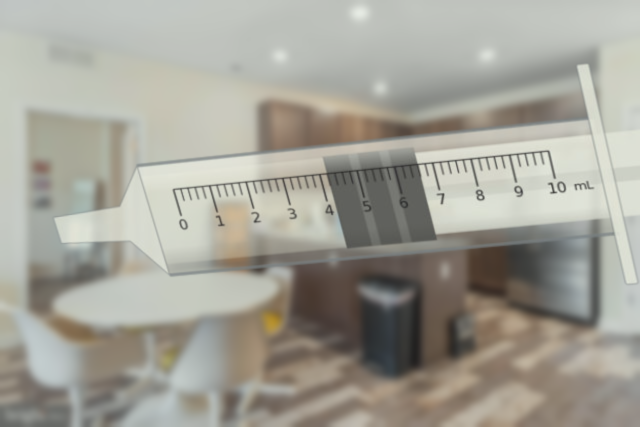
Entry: 4.2 mL
